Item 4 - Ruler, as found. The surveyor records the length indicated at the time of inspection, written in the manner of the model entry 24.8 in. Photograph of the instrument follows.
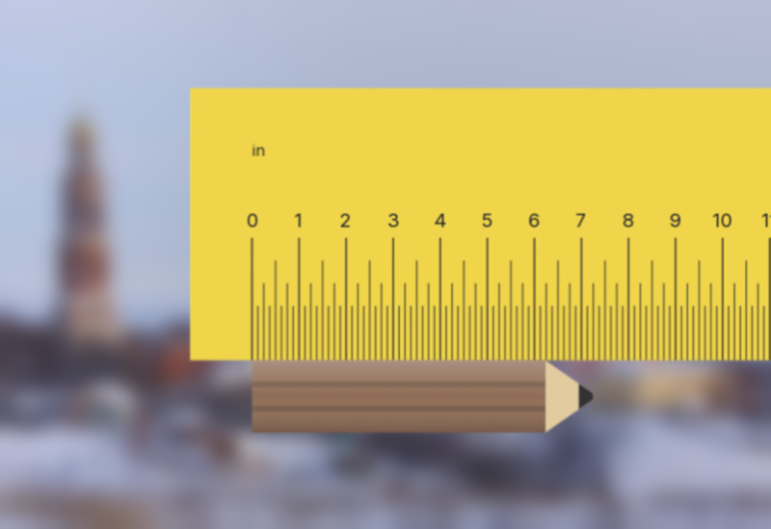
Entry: 7.25 in
